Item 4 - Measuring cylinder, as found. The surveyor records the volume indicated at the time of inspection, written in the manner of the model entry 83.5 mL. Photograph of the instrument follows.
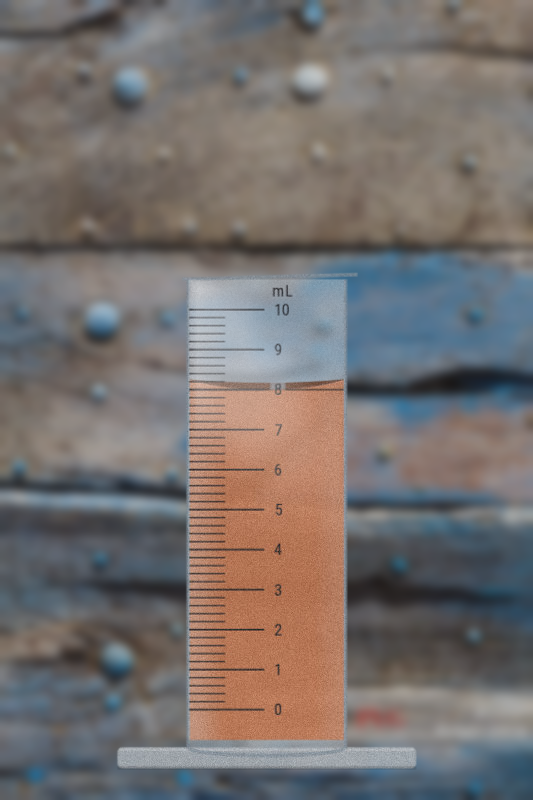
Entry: 8 mL
